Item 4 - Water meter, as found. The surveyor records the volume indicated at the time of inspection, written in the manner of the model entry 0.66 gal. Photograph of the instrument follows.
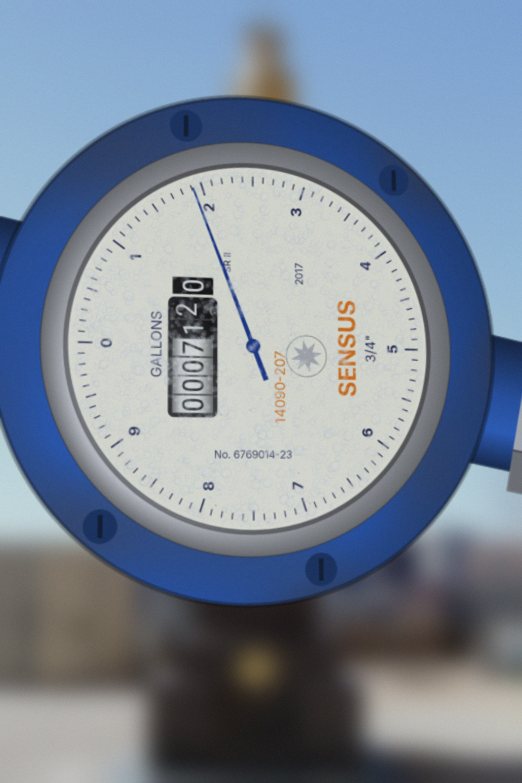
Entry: 7121.9 gal
